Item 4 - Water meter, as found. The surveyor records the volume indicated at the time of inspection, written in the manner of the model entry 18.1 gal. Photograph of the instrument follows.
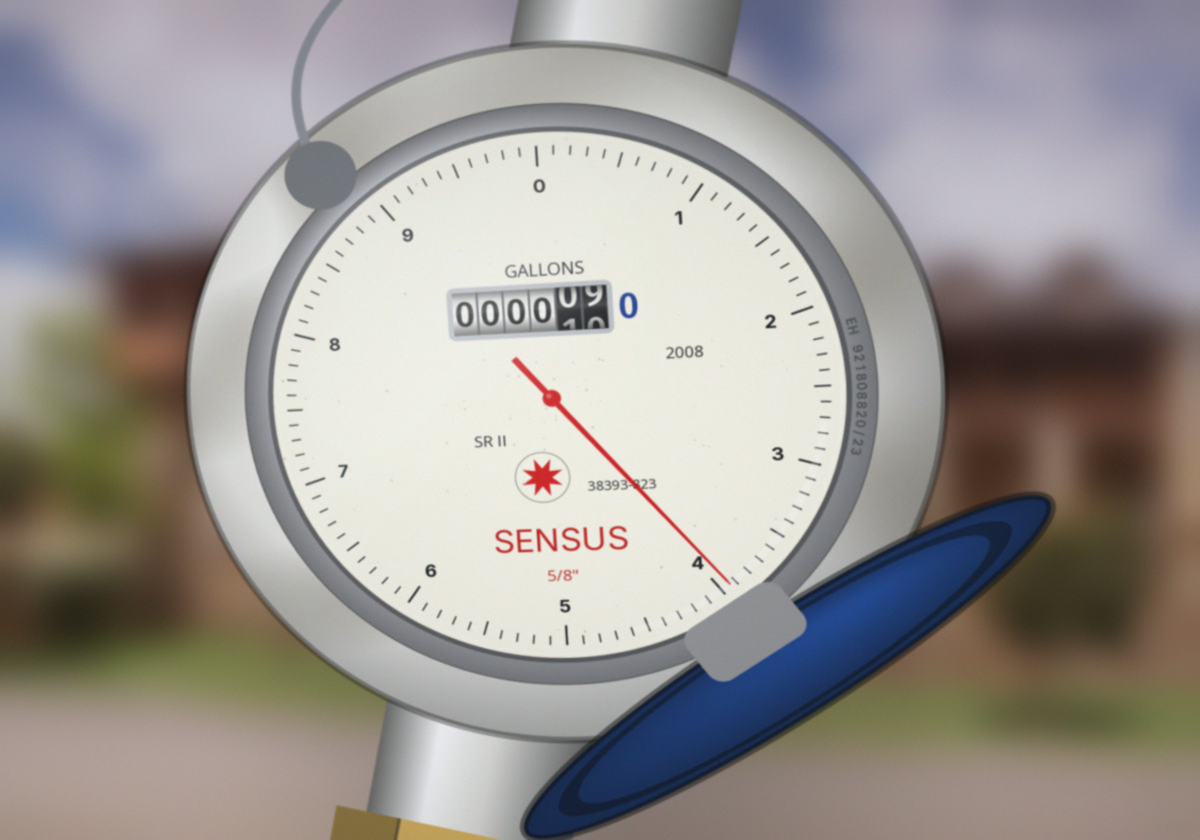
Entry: 93.9 gal
